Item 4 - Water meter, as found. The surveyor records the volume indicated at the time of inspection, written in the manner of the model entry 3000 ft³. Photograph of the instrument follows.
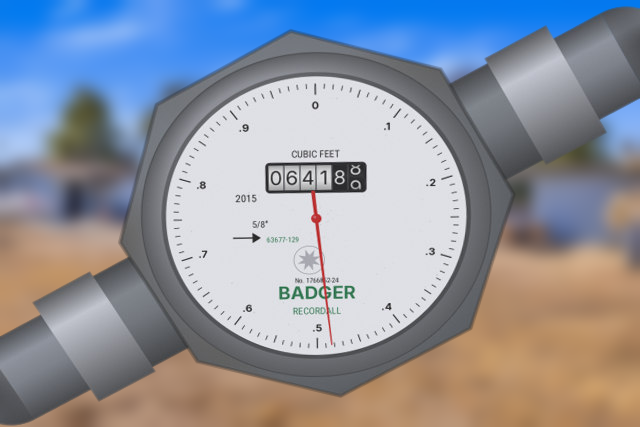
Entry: 64188.48 ft³
